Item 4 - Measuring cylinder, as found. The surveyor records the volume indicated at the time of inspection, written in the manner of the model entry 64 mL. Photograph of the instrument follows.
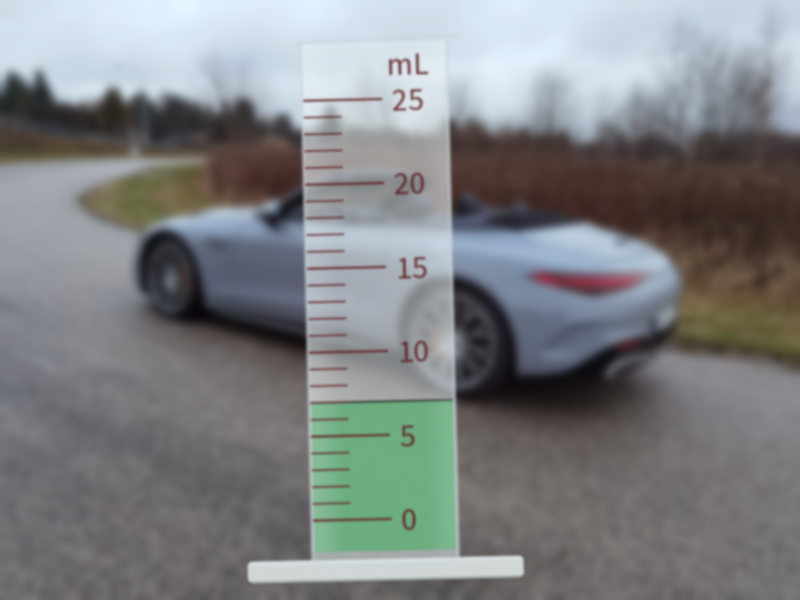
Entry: 7 mL
